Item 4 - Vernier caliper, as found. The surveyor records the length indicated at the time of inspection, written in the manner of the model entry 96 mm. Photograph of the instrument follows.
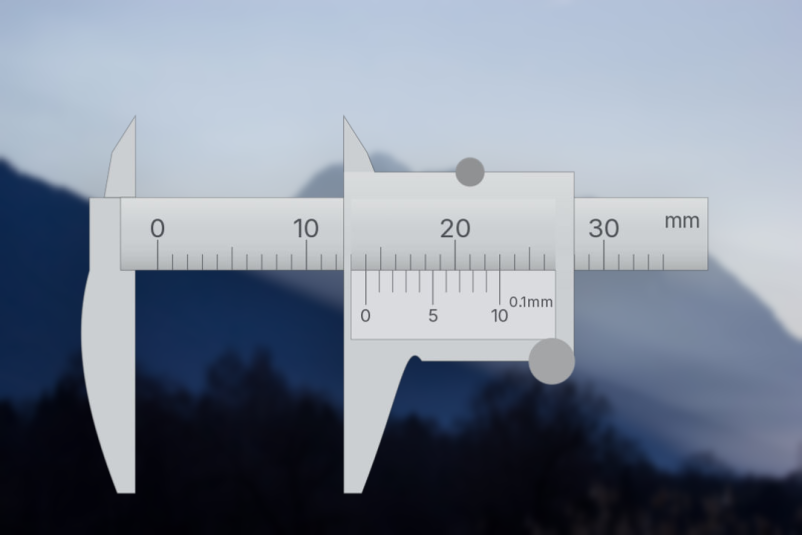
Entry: 14.0 mm
